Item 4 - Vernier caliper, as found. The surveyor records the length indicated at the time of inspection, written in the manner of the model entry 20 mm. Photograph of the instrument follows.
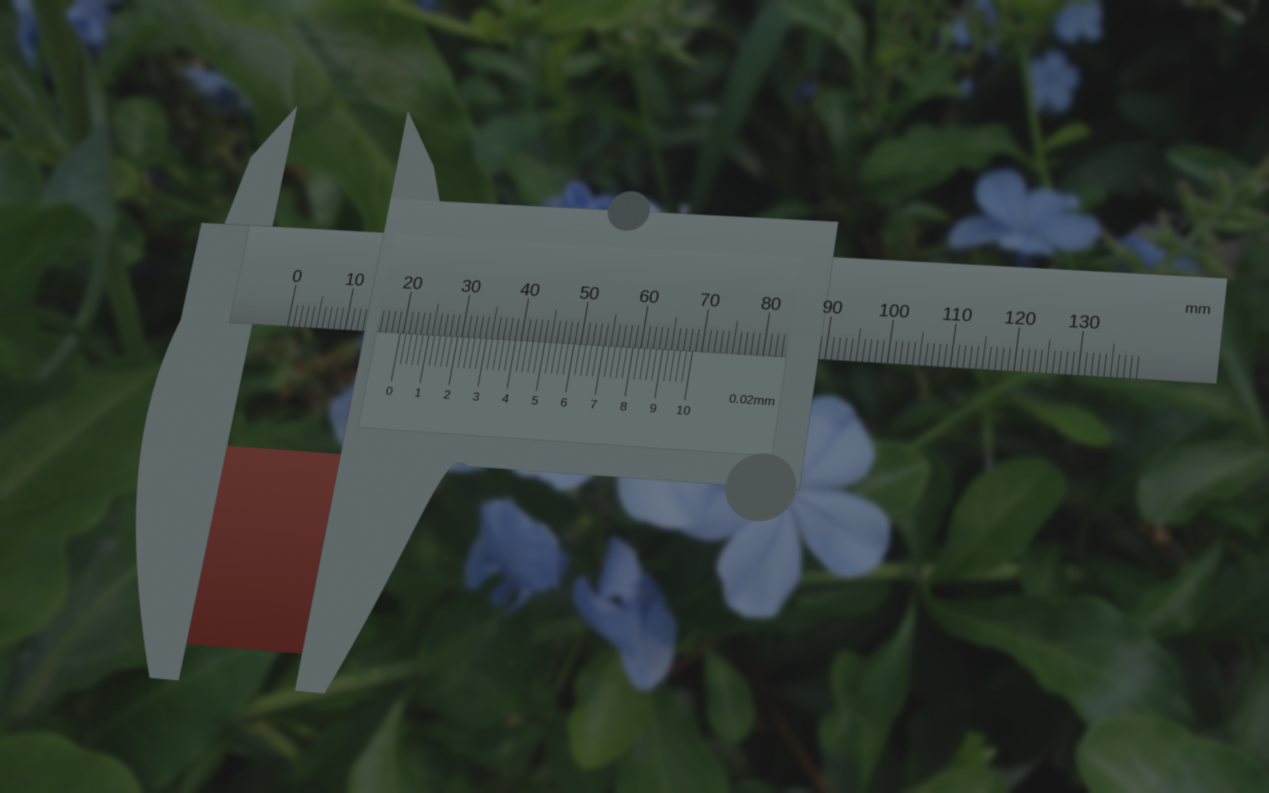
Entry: 19.5 mm
